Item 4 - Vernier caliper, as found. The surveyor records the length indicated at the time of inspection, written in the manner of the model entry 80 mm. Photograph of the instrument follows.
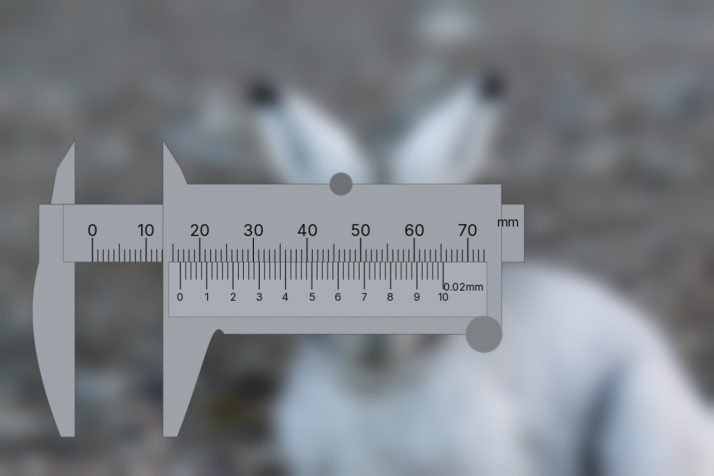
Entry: 16.4 mm
